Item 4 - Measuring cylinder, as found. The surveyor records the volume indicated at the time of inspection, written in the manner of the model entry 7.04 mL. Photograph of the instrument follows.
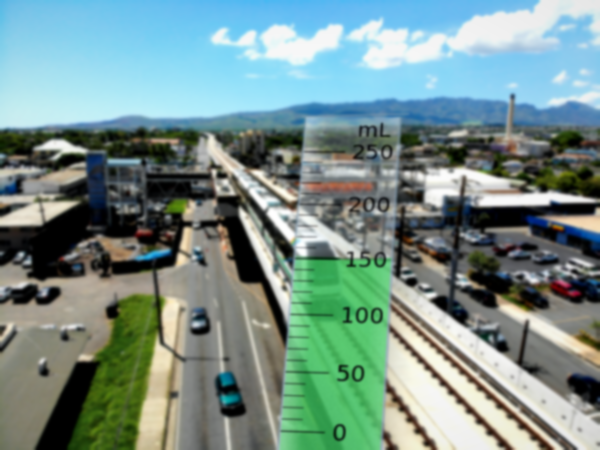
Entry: 150 mL
